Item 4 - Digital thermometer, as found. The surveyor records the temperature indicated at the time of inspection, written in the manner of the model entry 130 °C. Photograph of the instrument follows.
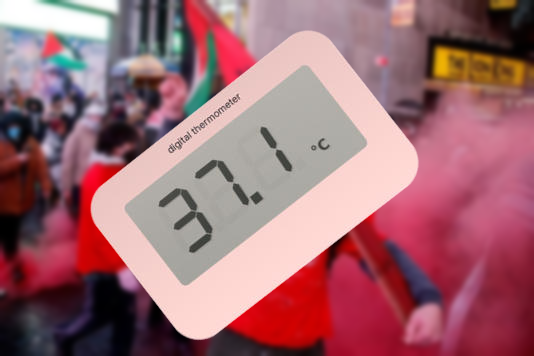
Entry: 37.1 °C
